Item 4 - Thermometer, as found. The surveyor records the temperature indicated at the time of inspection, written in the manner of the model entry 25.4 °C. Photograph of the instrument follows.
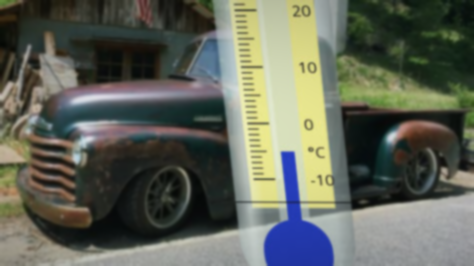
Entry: -5 °C
